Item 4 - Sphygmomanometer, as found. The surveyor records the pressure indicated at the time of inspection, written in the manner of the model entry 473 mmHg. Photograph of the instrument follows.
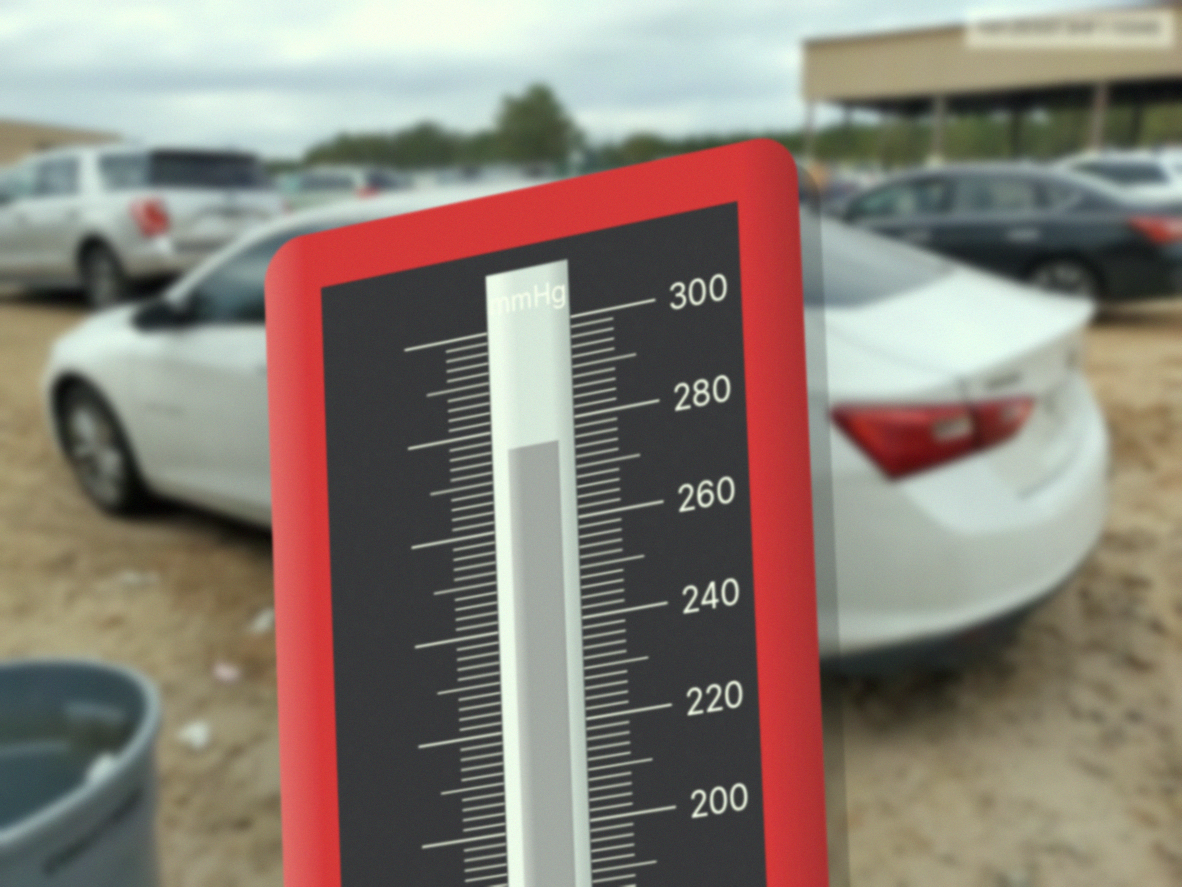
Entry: 276 mmHg
